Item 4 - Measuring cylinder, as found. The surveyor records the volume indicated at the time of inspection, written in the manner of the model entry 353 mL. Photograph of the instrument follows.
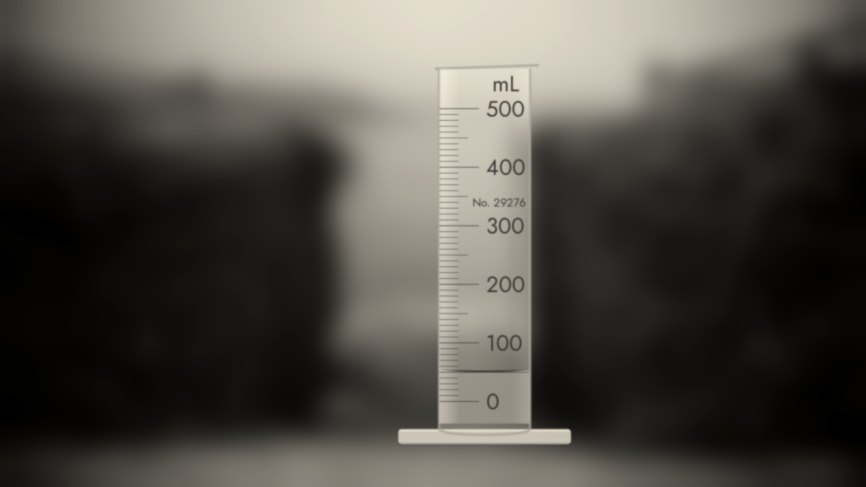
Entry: 50 mL
